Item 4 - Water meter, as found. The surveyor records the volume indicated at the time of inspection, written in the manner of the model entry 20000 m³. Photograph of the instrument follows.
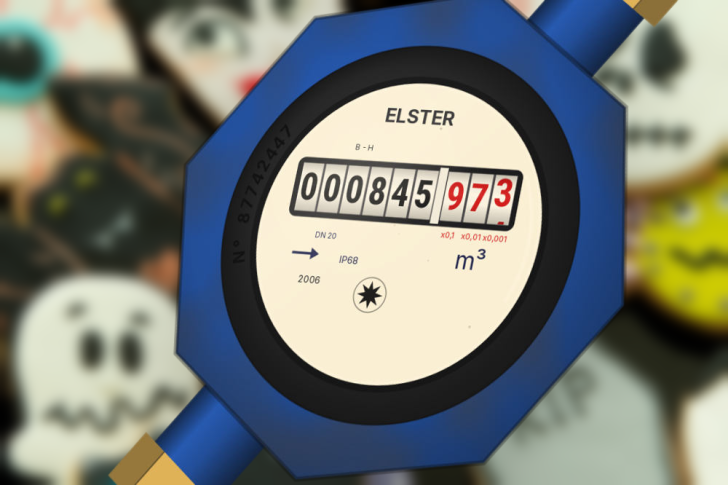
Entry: 845.973 m³
